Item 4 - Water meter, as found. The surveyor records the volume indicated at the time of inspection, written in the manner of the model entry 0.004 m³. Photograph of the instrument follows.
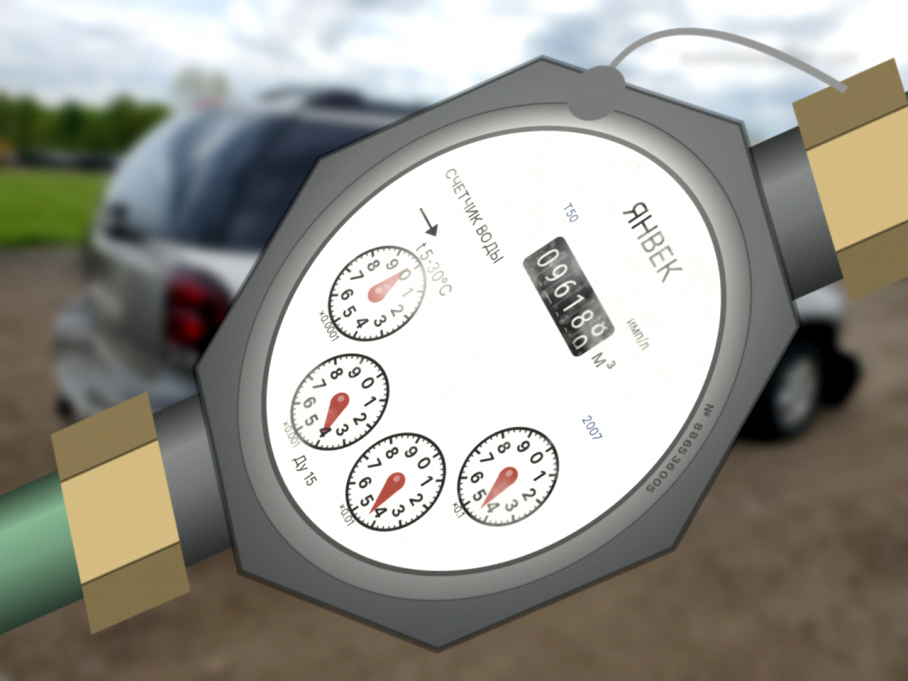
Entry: 96188.4439 m³
